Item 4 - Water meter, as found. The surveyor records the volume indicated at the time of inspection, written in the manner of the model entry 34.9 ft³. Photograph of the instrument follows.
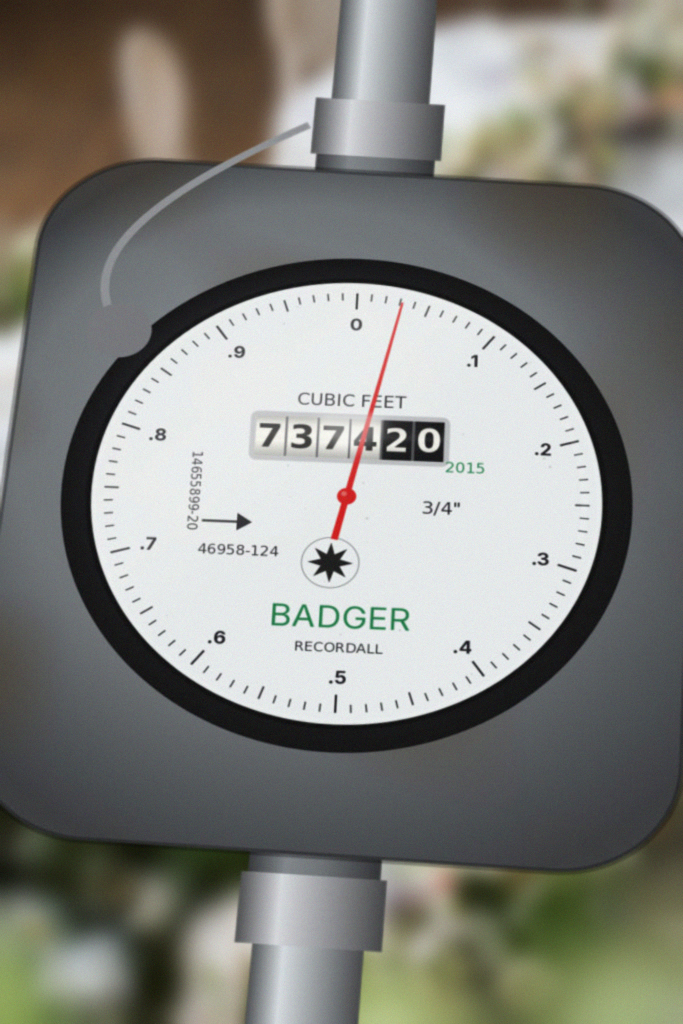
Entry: 737420.03 ft³
